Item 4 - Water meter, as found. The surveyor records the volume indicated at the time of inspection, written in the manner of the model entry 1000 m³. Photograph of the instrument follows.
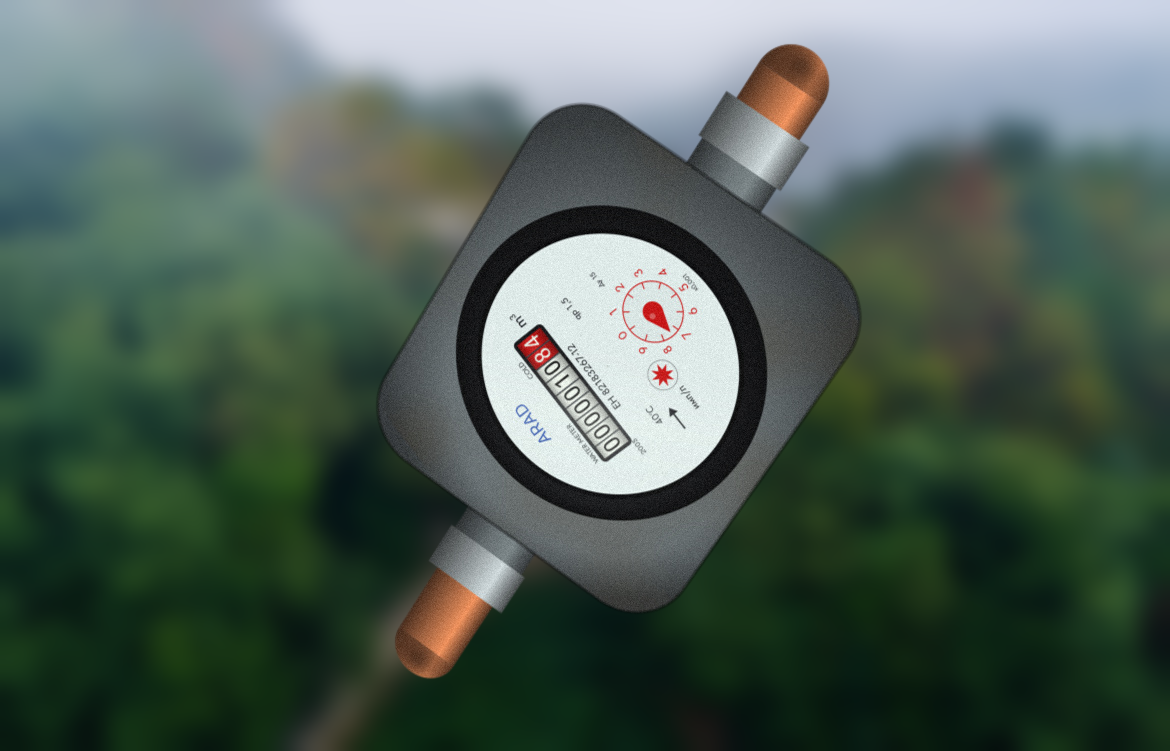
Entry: 10.847 m³
